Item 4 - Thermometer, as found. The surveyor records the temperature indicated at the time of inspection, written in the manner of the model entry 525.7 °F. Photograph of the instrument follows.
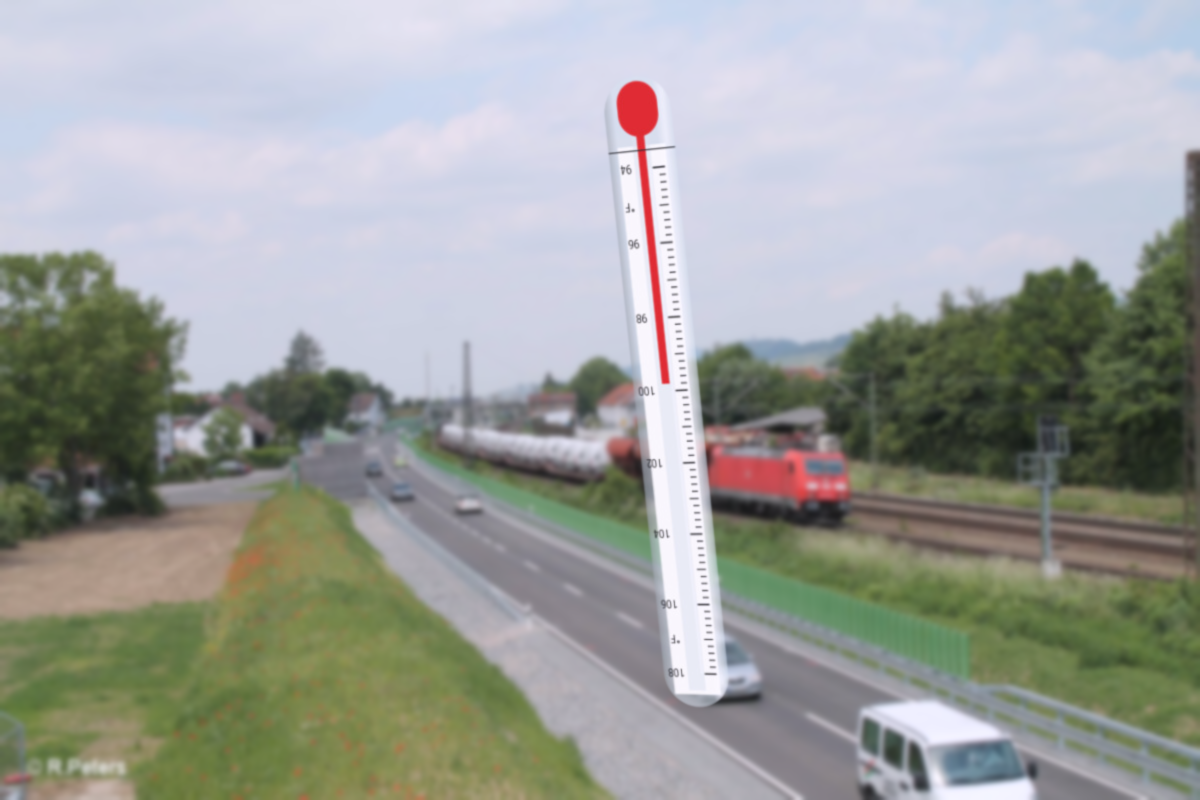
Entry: 99.8 °F
